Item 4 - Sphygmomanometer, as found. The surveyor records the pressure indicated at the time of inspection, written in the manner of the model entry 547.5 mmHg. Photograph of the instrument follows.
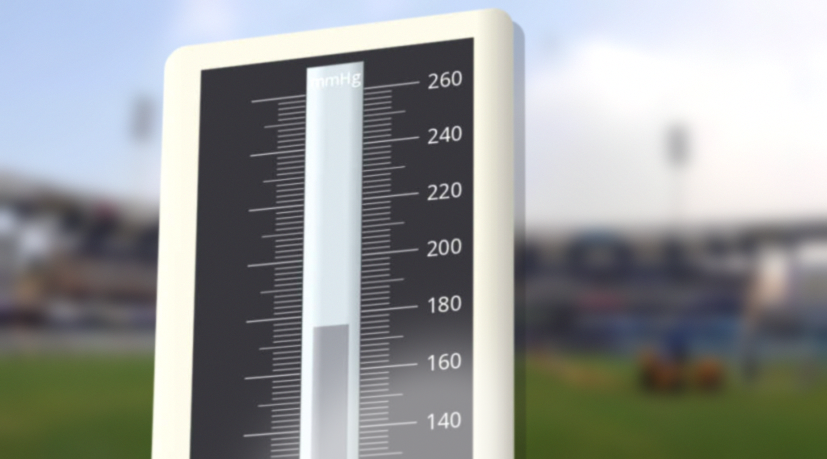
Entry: 176 mmHg
